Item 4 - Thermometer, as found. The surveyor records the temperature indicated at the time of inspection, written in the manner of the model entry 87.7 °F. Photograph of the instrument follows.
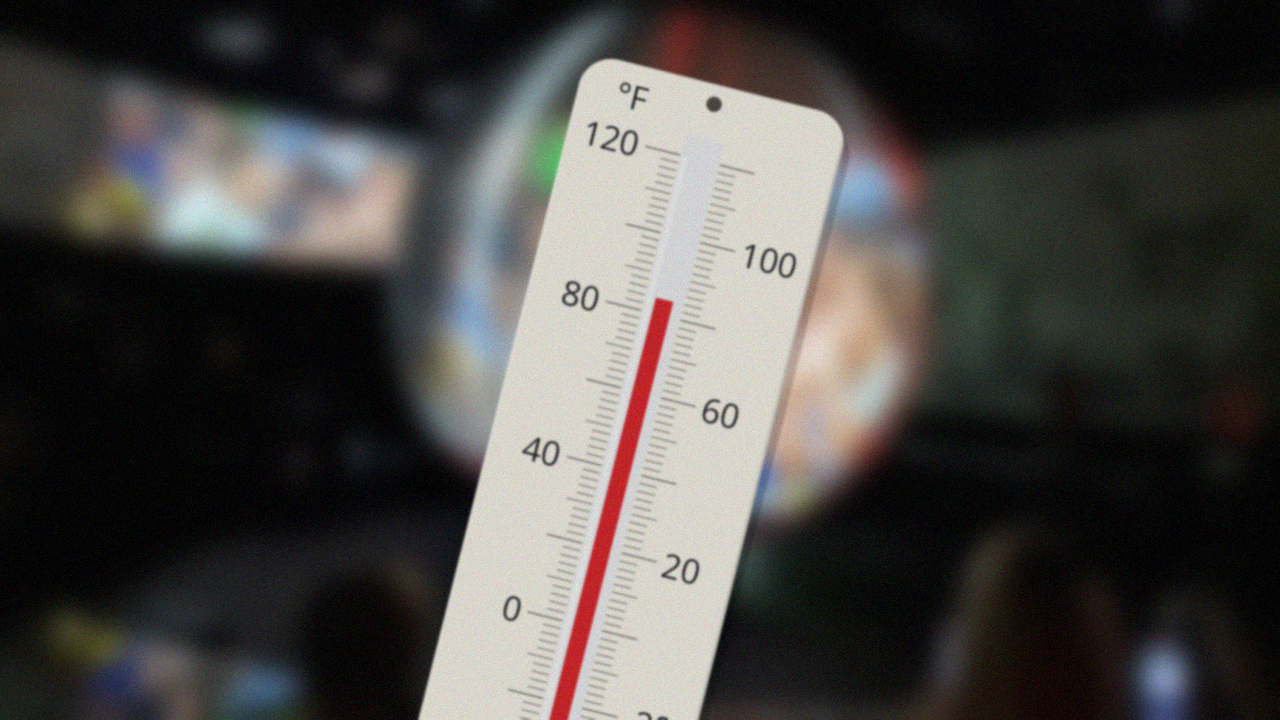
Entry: 84 °F
